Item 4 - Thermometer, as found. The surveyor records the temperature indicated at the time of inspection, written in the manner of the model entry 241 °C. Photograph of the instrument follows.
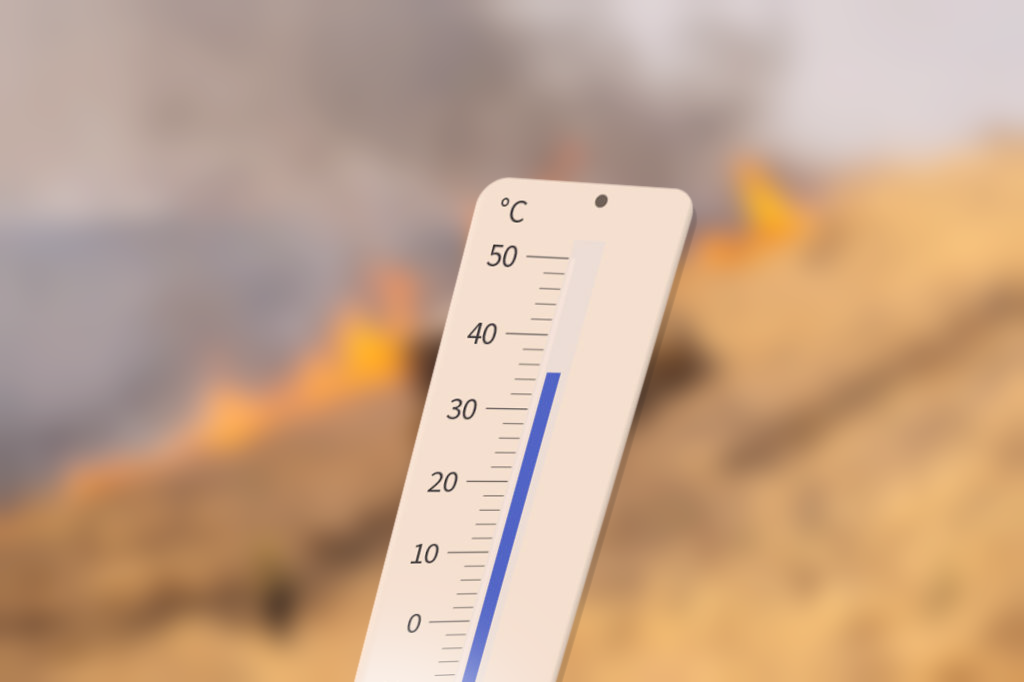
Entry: 35 °C
